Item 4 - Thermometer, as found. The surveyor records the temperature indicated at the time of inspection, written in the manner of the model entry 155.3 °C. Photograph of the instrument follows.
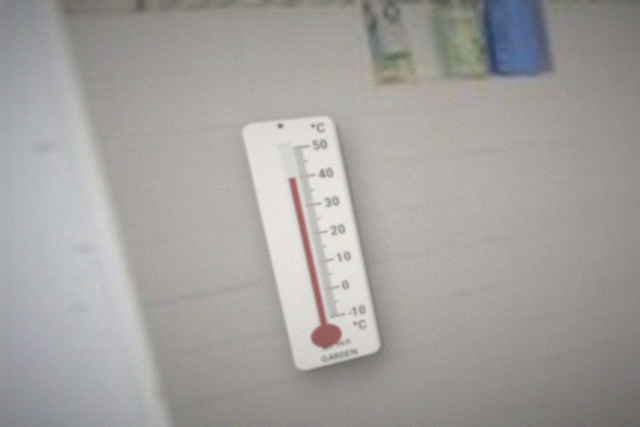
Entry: 40 °C
